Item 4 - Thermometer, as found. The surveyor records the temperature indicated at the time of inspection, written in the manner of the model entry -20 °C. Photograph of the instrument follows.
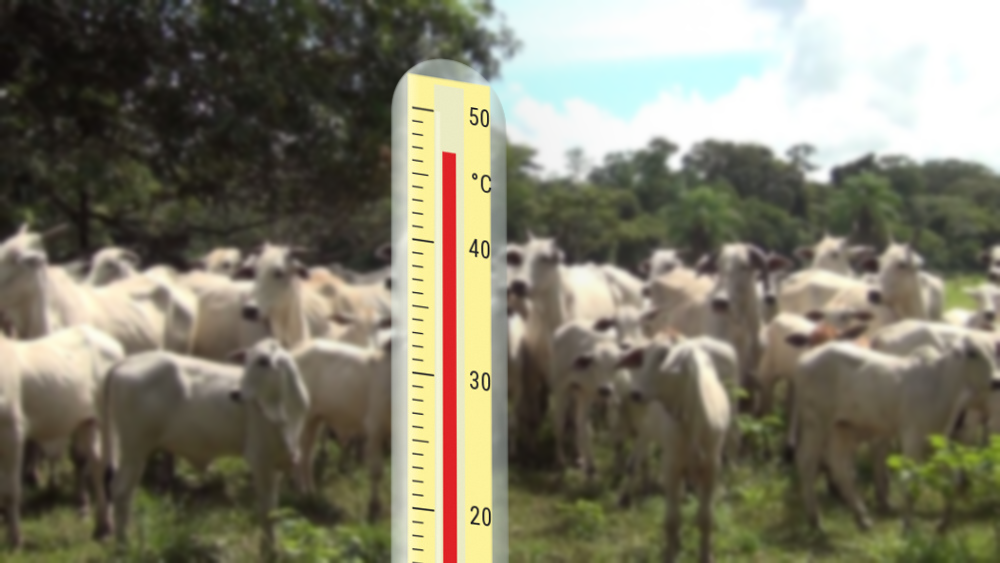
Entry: 47 °C
